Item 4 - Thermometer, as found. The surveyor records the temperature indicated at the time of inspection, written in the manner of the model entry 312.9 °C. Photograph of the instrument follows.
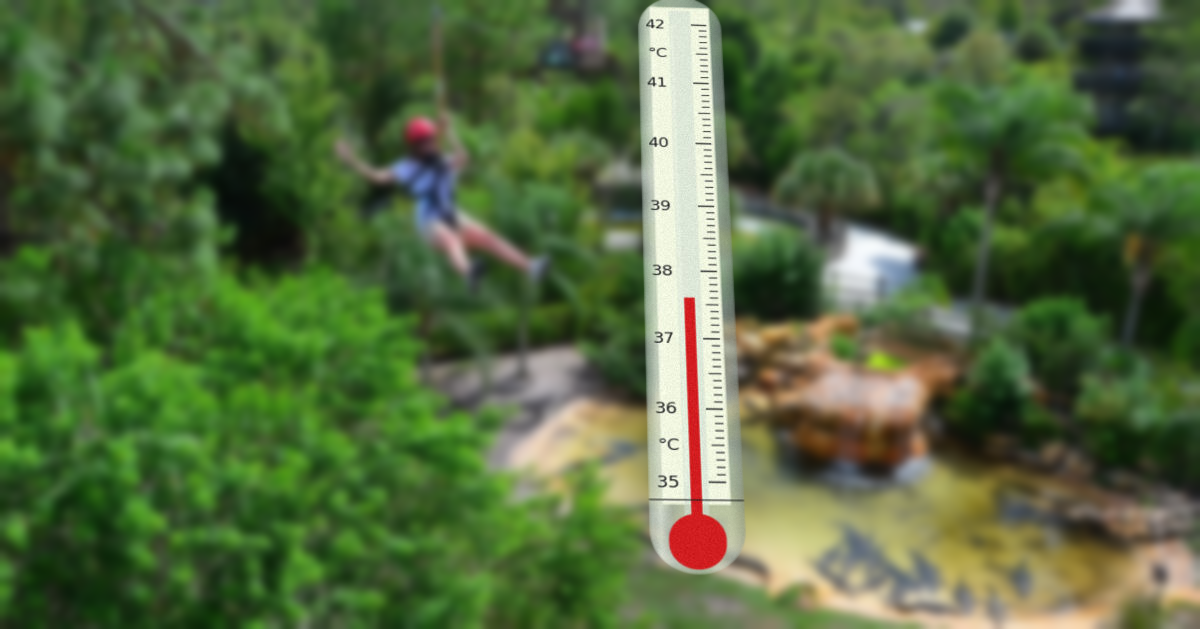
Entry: 37.6 °C
